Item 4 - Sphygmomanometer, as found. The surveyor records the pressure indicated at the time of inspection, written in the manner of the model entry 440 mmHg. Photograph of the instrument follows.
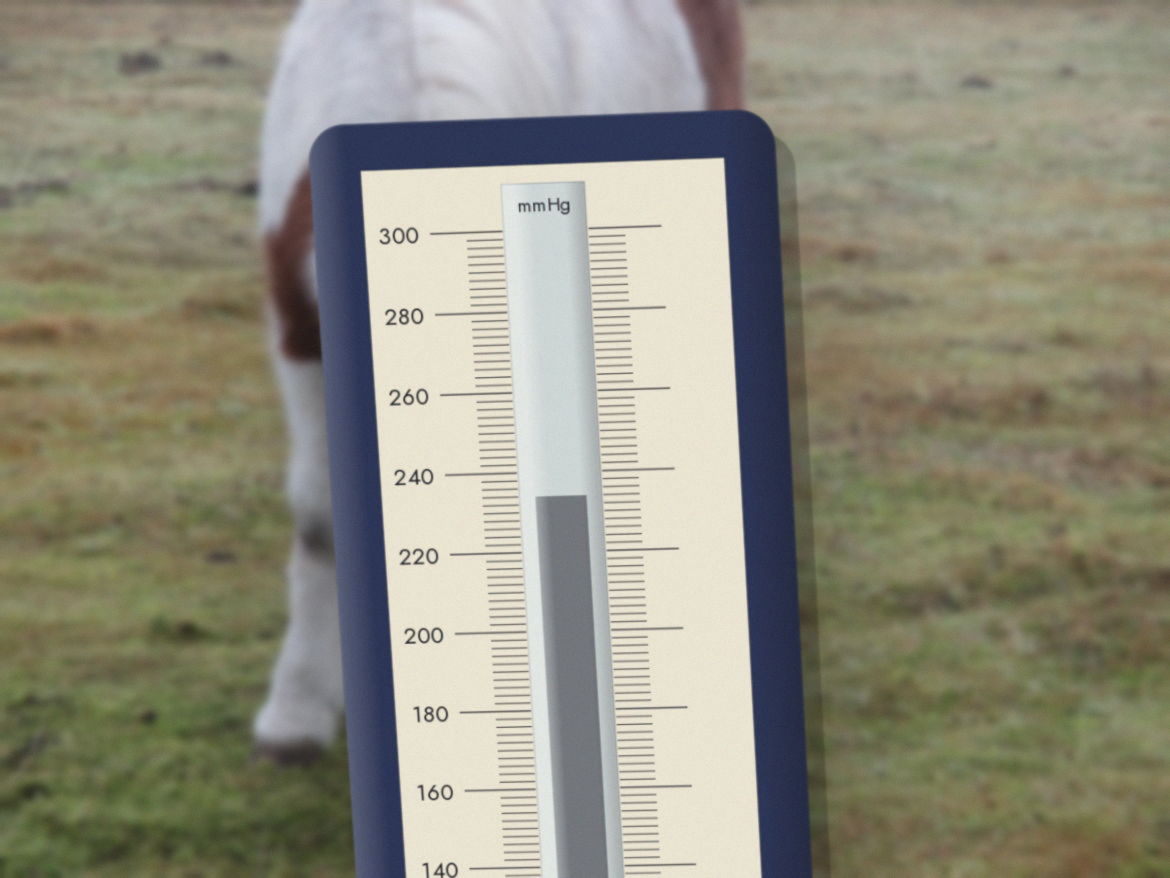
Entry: 234 mmHg
